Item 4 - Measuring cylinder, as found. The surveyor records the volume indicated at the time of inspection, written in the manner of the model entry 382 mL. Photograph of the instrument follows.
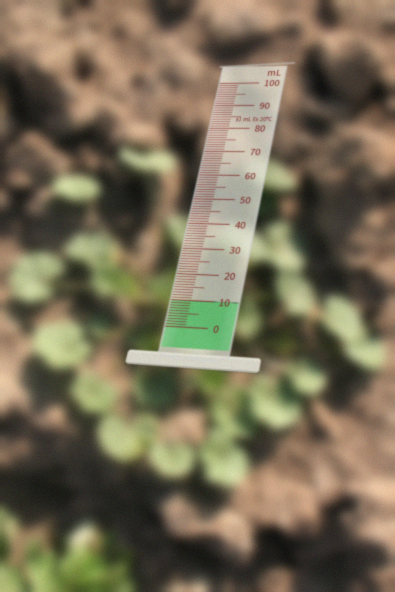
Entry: 10 mL
